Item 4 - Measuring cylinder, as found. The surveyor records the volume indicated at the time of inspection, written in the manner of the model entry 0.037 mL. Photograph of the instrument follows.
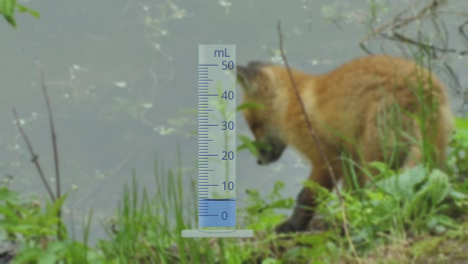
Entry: 5 mL
